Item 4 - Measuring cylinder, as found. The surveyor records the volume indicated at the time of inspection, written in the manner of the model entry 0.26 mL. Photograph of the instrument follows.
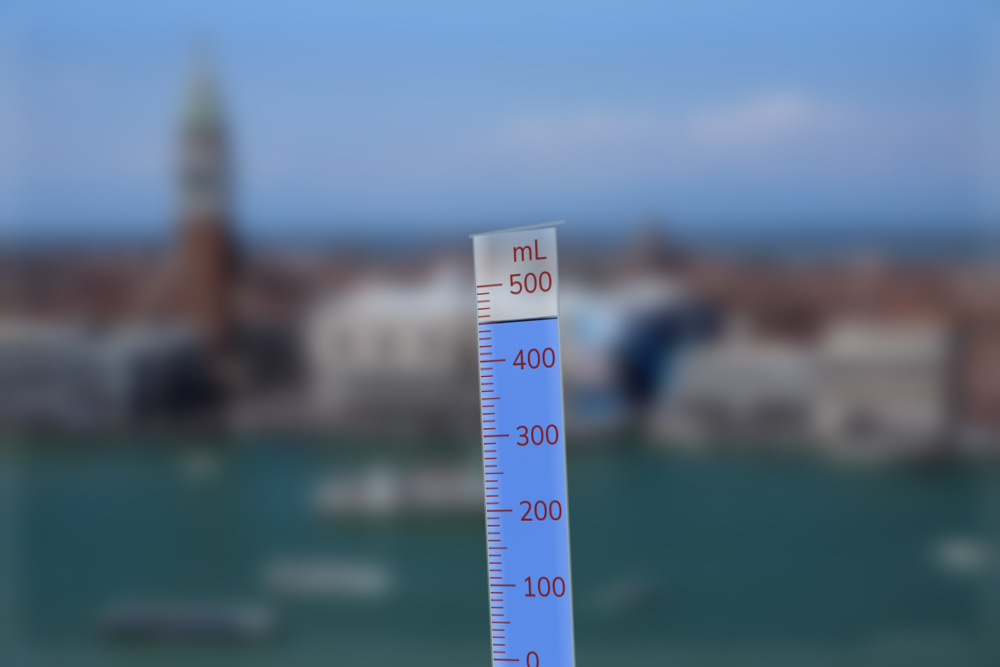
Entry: 450 mL
